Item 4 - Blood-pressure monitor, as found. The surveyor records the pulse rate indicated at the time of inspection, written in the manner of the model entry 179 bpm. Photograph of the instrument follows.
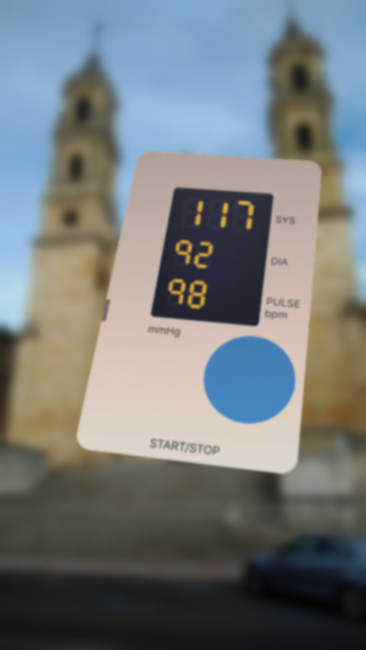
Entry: 98 bpm
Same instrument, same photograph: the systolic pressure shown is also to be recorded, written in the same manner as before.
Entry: 117 mmHg
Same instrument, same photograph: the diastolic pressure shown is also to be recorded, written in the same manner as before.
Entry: 92 mmHg
